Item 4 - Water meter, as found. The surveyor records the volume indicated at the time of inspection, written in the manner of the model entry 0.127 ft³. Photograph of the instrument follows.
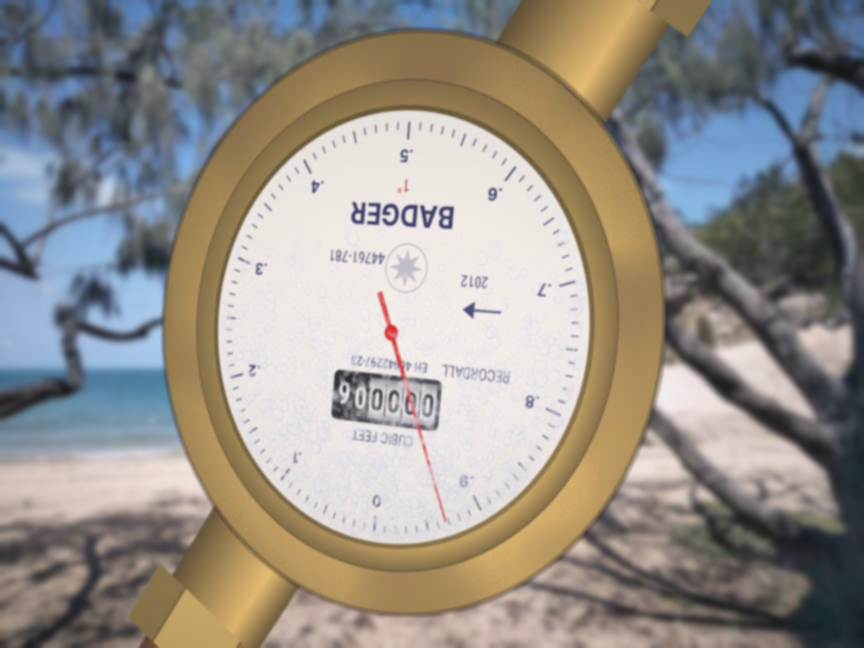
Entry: 5.93 ft³
